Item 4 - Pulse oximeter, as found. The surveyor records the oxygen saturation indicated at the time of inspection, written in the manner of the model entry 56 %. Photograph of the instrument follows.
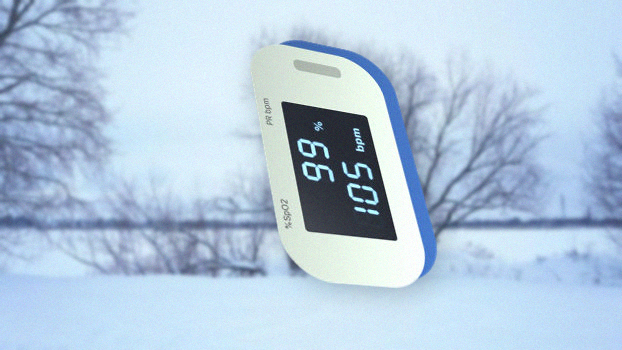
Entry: 99 %
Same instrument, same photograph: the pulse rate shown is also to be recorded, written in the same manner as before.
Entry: 105 bpm
